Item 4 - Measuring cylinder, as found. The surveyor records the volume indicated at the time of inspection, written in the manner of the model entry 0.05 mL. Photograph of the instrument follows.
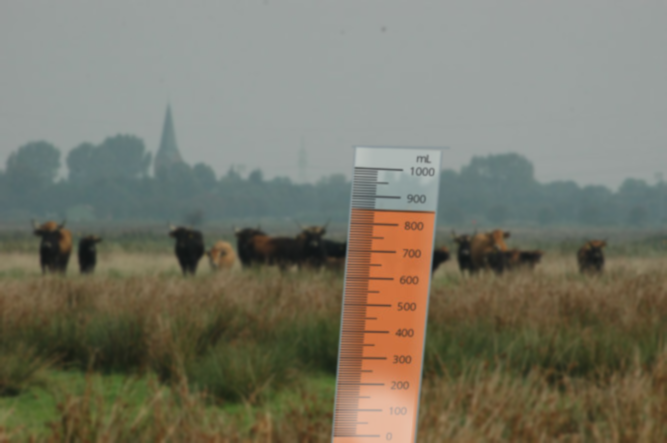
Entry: 850 mL
